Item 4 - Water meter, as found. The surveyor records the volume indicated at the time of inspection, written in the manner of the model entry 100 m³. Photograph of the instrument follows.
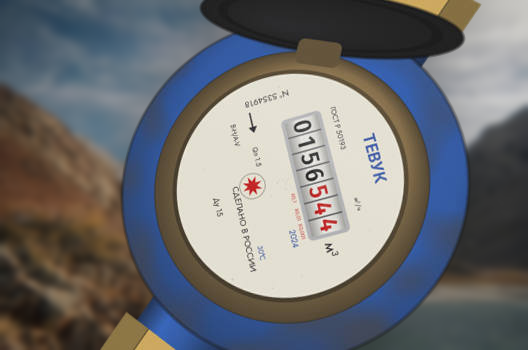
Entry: 156.544 m³
